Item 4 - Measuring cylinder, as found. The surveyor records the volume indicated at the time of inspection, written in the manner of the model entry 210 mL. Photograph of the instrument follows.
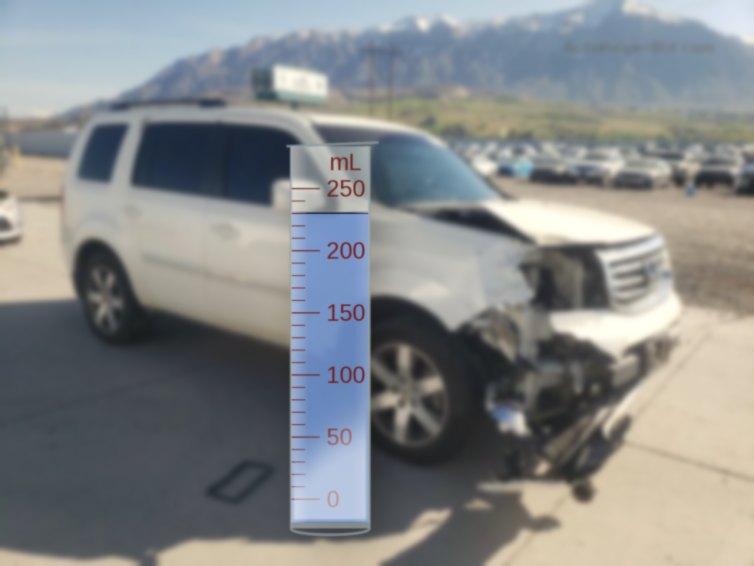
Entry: 230 mL
